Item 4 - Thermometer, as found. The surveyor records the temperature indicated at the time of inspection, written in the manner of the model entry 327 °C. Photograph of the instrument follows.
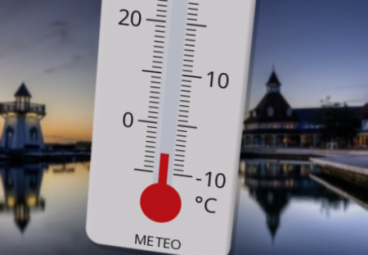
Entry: -6 °C
